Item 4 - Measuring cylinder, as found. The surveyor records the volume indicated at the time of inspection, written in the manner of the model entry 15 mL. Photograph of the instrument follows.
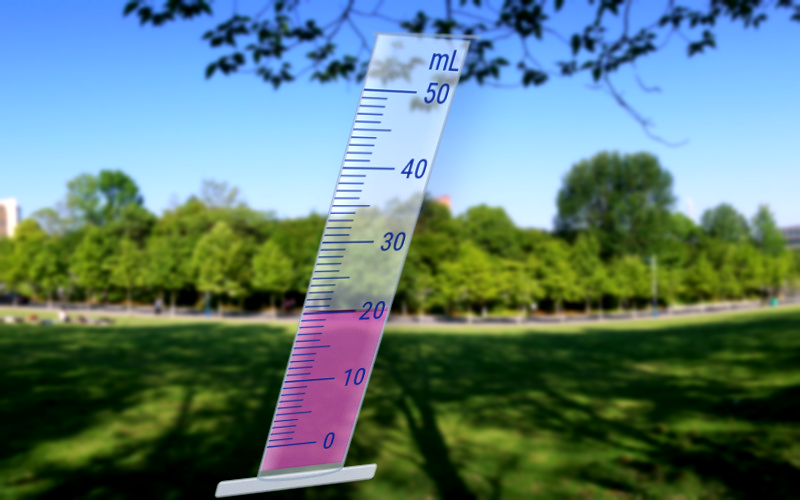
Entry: 20 mL
